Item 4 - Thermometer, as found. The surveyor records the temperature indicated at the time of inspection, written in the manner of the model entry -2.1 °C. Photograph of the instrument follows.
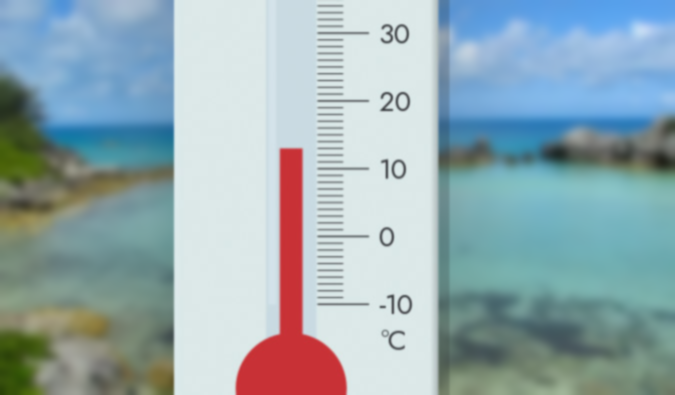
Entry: 13 °C
